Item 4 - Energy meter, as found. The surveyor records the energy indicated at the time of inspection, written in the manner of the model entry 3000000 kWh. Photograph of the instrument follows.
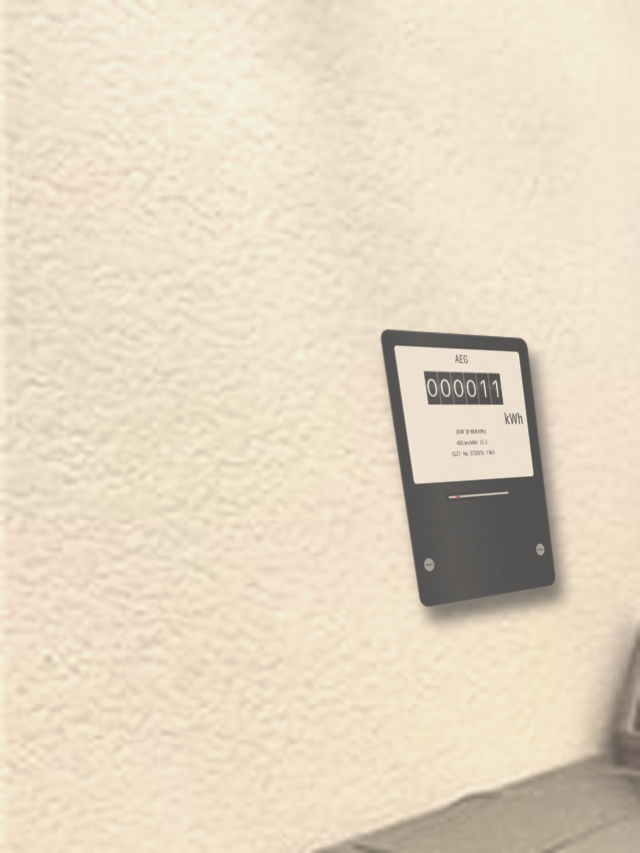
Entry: 11 kWh
